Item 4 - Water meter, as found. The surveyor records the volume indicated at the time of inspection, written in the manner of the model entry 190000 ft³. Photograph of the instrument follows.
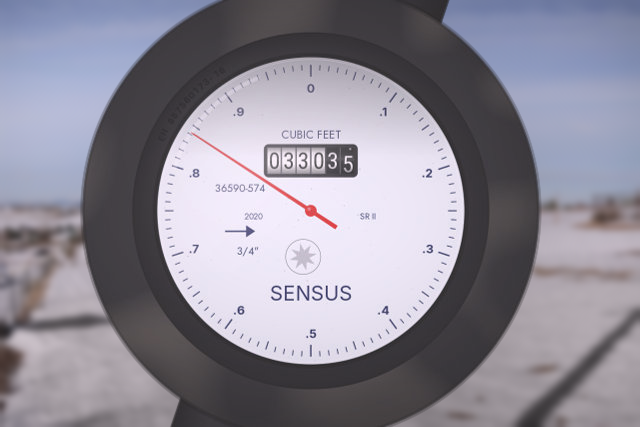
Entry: 33034.84 ft³
